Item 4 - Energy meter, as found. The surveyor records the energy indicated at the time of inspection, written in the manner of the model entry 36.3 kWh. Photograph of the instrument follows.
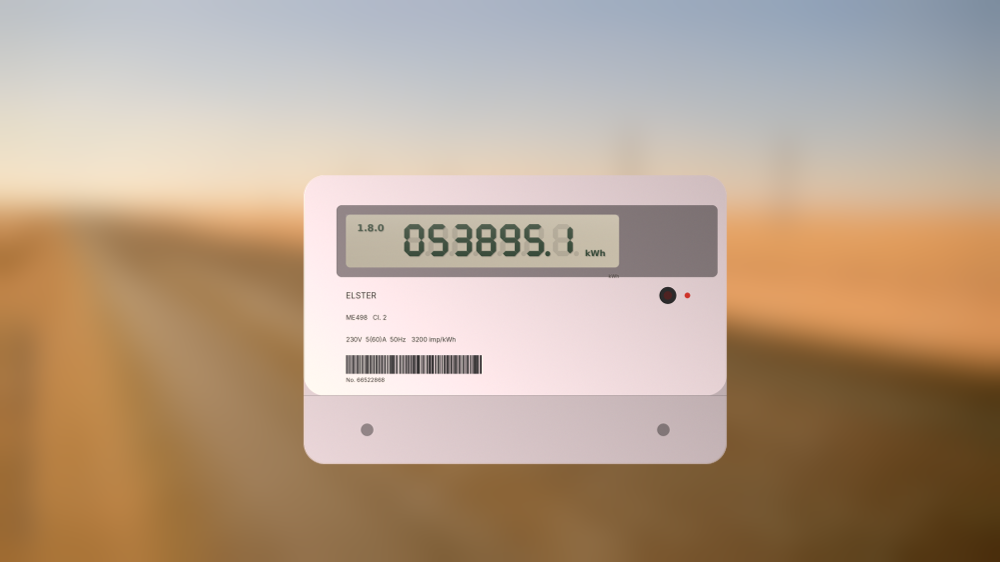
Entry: 53895.1 kWh
